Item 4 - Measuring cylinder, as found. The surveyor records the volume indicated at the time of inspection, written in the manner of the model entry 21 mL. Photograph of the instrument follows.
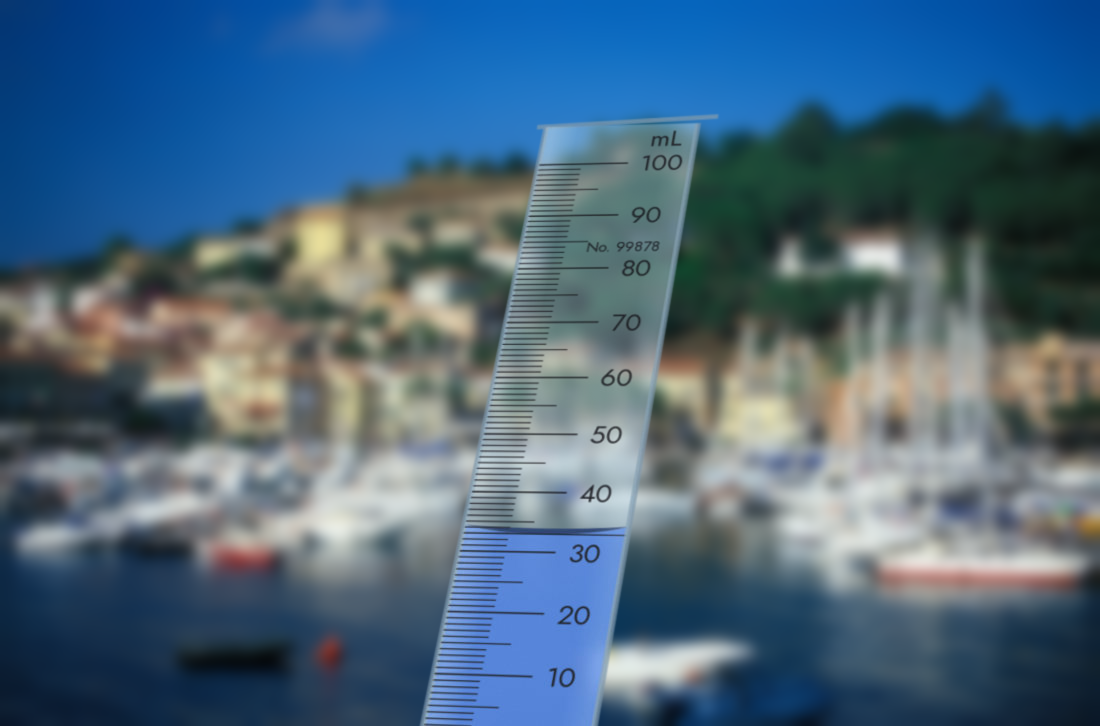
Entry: 33 mL
